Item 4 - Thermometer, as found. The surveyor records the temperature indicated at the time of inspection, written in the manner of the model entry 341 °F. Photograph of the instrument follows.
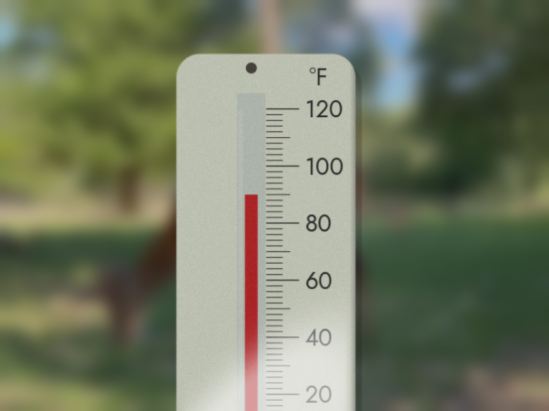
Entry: 90 °F
